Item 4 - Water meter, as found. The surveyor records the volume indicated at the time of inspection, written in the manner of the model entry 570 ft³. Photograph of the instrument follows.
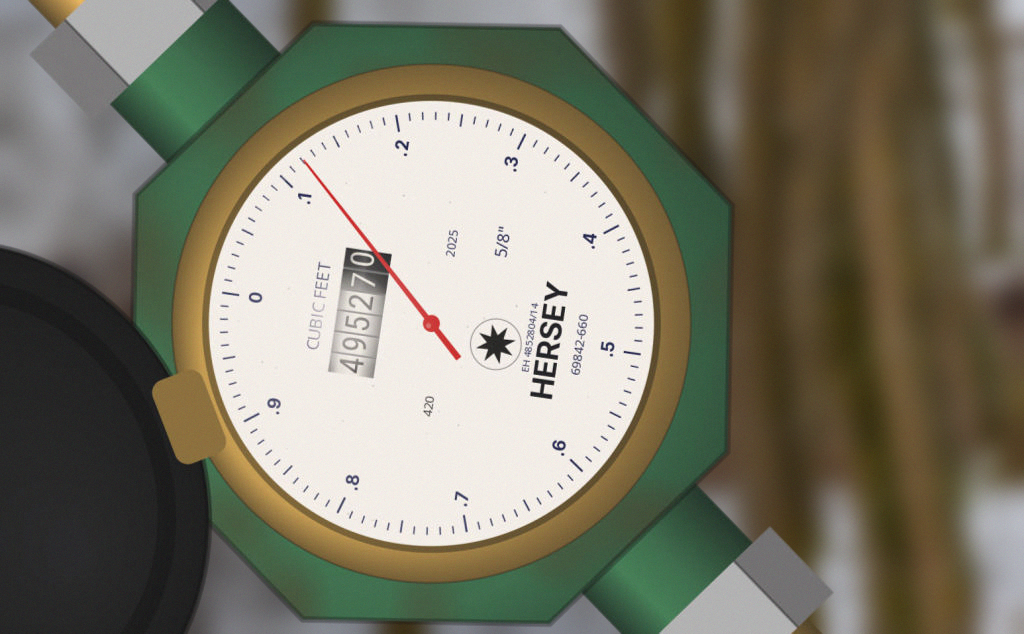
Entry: 495270.12 ft³
